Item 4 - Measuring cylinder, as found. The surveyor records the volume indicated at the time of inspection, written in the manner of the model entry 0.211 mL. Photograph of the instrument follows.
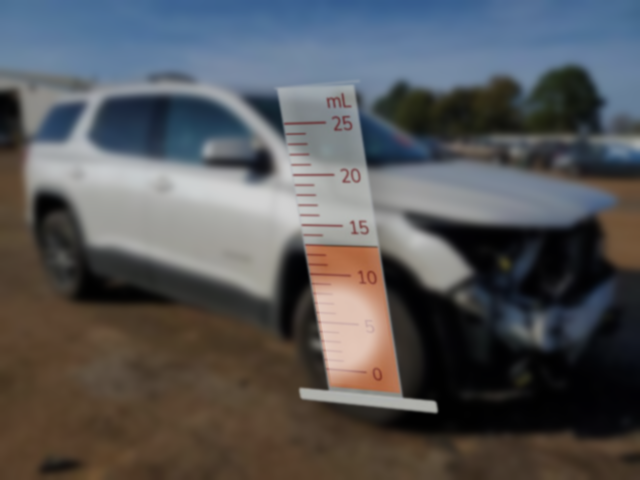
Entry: 13 mL
